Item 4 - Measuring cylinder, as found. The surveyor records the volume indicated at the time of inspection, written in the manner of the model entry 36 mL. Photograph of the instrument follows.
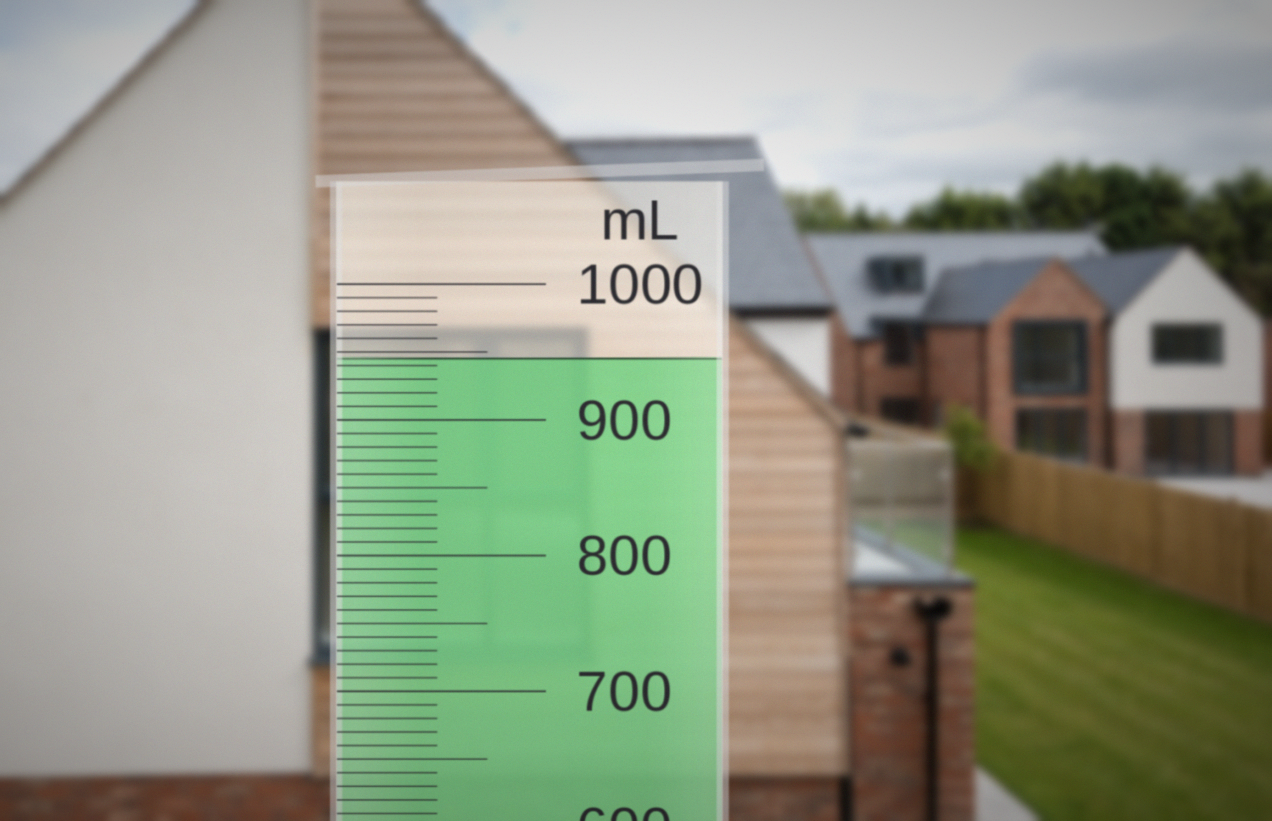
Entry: 945 mL
